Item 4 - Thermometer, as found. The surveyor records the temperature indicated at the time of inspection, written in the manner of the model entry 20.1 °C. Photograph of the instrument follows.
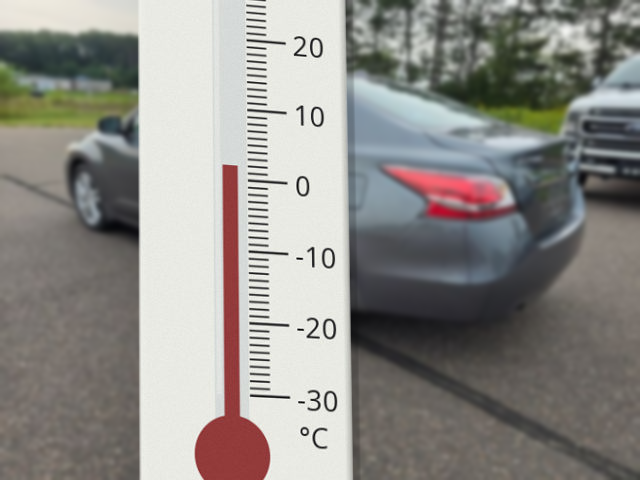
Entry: 2 °C
